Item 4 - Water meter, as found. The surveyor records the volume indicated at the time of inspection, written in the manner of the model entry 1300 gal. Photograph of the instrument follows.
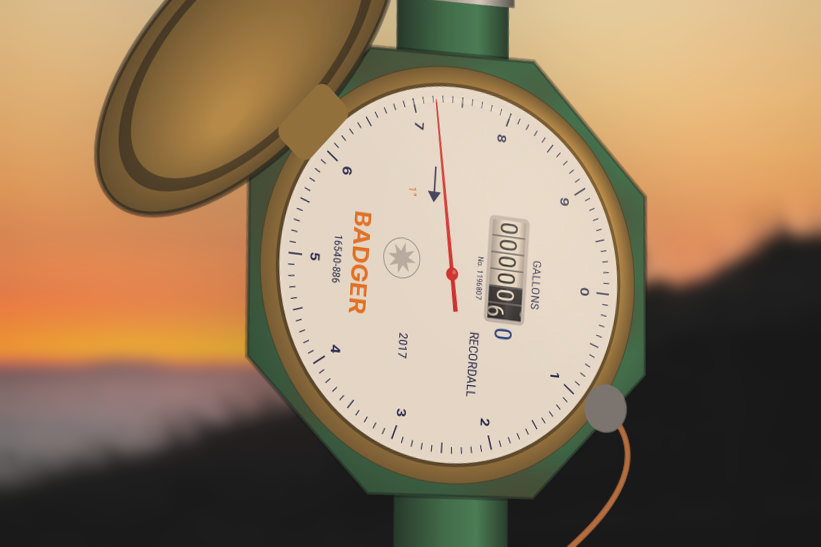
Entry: 57.2 gal
